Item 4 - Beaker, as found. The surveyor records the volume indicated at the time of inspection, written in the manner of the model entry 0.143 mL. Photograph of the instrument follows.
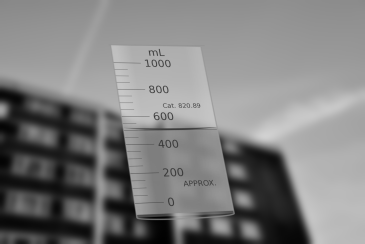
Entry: 500 mL
